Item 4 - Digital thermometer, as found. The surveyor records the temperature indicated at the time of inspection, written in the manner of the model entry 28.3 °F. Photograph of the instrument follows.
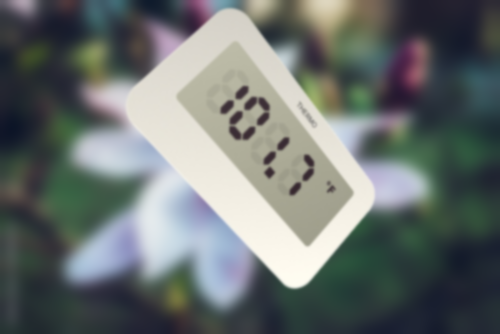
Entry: 101.7 °F
